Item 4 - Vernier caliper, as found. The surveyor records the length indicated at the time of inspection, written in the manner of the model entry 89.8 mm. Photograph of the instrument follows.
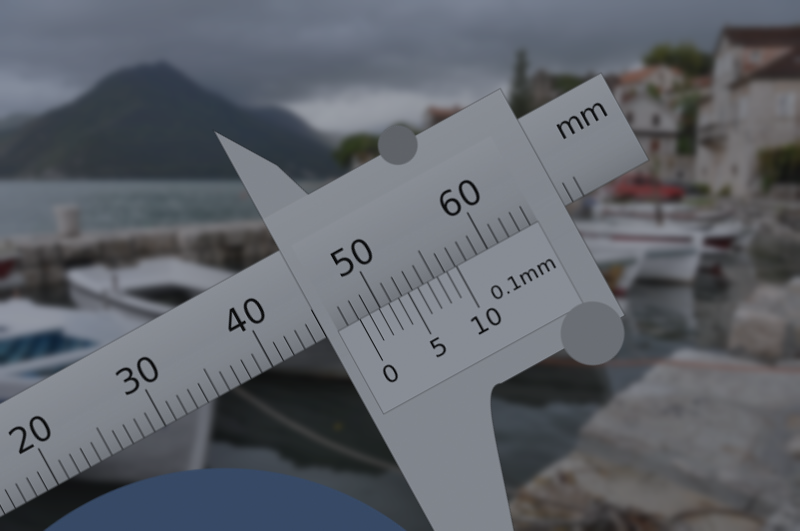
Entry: 48.1 mm
